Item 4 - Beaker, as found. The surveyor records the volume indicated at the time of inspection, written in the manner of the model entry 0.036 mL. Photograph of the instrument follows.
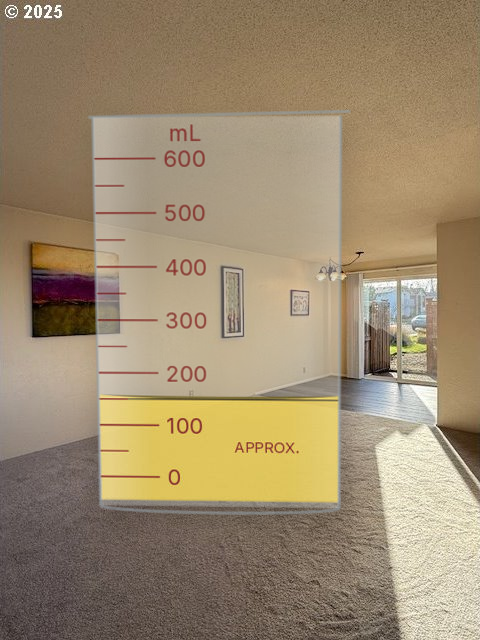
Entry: 150 mL
